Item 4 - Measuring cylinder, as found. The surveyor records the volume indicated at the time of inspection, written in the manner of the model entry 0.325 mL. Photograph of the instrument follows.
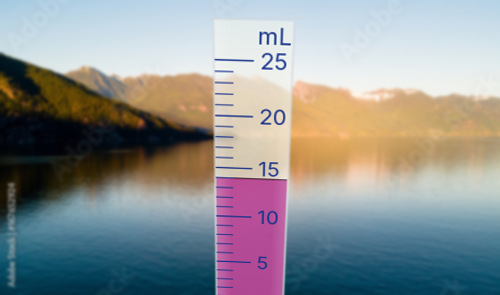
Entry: 14 mL
